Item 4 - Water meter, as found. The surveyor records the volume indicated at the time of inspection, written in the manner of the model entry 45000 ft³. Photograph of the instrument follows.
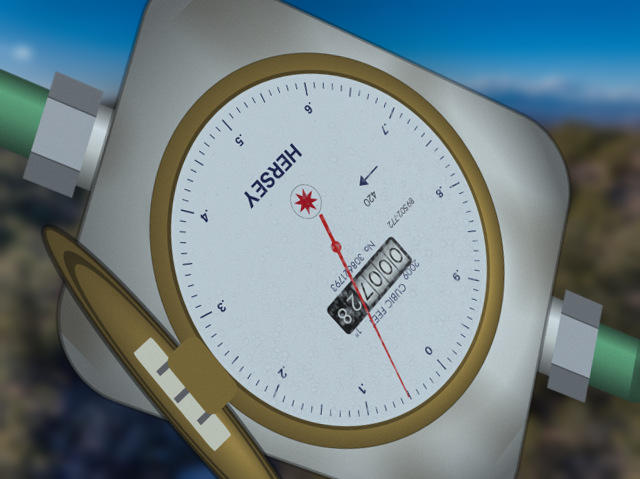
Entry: 728.05 ft³
